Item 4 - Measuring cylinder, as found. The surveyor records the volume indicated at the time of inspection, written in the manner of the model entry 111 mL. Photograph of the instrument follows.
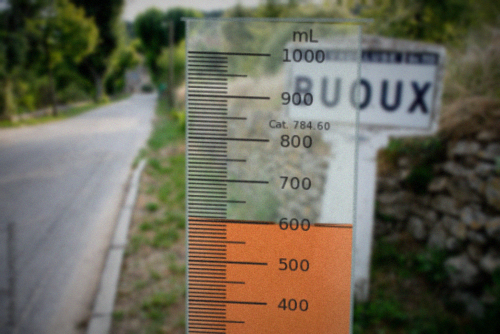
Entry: 600 mL
